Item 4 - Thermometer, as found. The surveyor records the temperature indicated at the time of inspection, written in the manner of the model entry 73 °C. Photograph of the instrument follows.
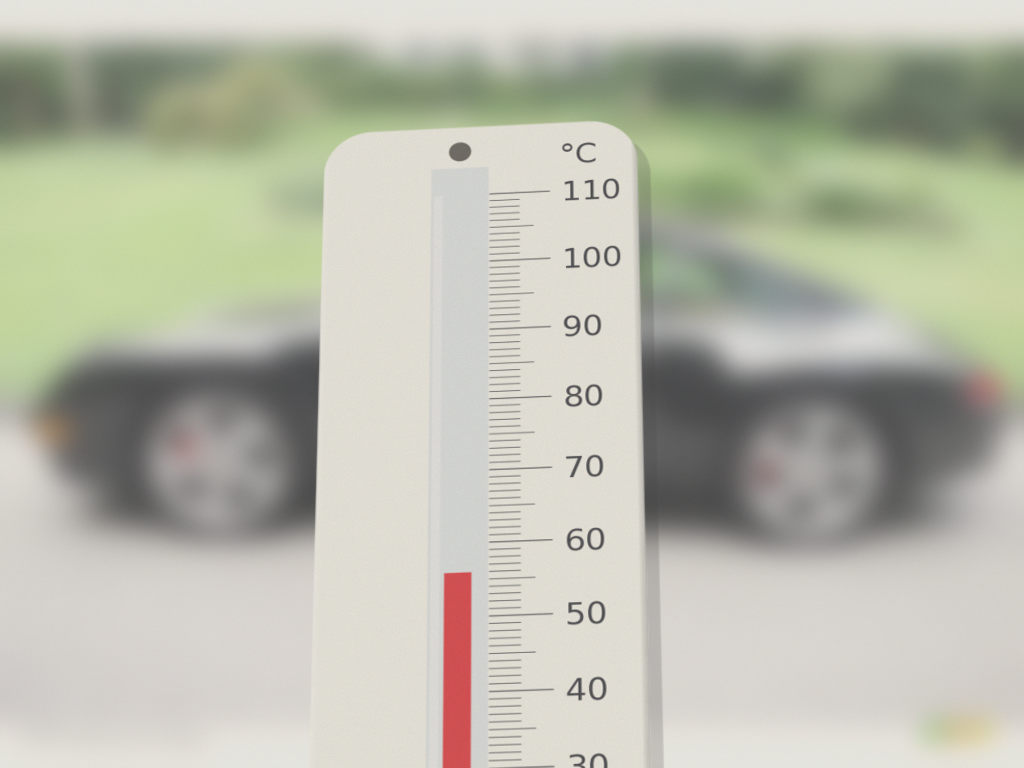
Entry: 56 °C
